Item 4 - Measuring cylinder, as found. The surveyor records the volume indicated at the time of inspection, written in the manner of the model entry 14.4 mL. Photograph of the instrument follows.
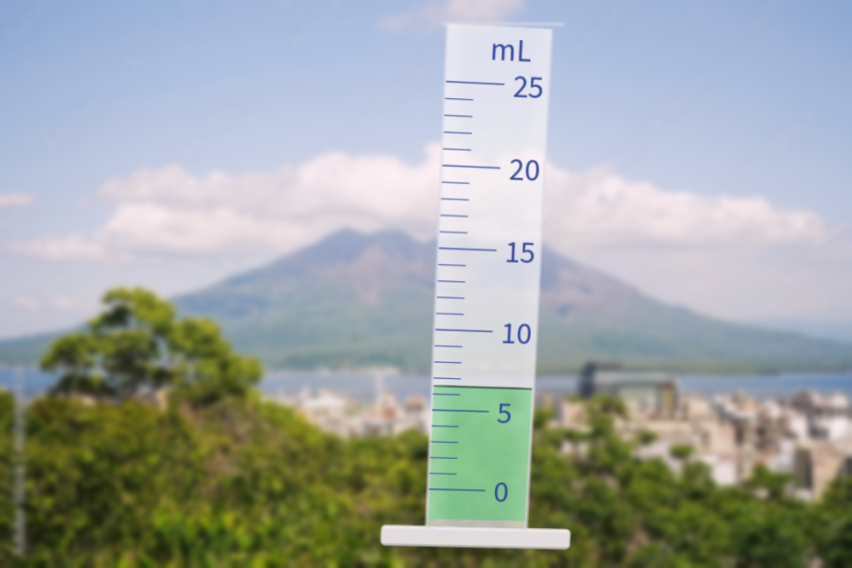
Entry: 6.5 mL
